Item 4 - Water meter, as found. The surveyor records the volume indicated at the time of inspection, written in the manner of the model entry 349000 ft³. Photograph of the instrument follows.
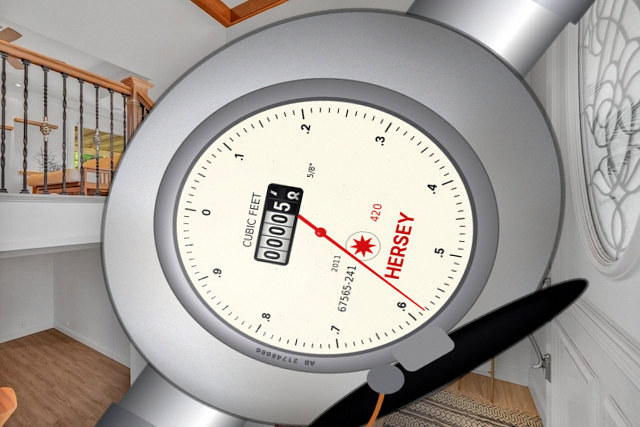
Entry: 57.58 ft³
